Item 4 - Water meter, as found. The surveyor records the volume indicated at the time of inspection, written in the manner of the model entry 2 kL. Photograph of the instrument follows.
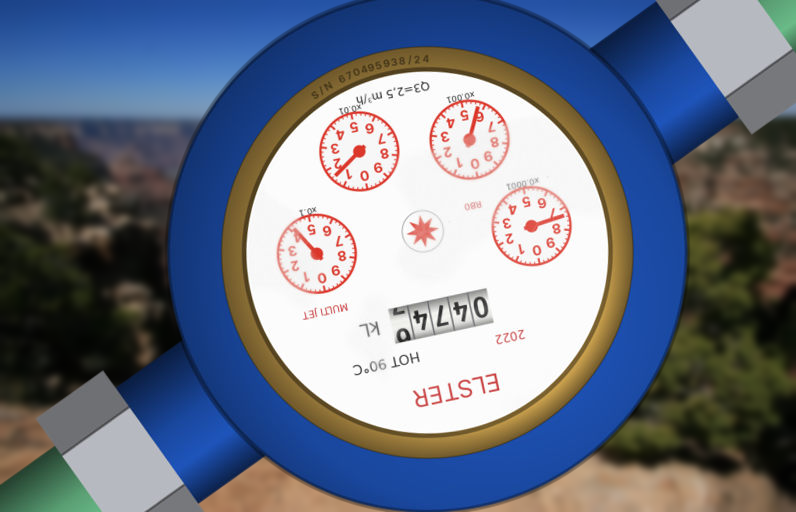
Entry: 4746.4157 kL
